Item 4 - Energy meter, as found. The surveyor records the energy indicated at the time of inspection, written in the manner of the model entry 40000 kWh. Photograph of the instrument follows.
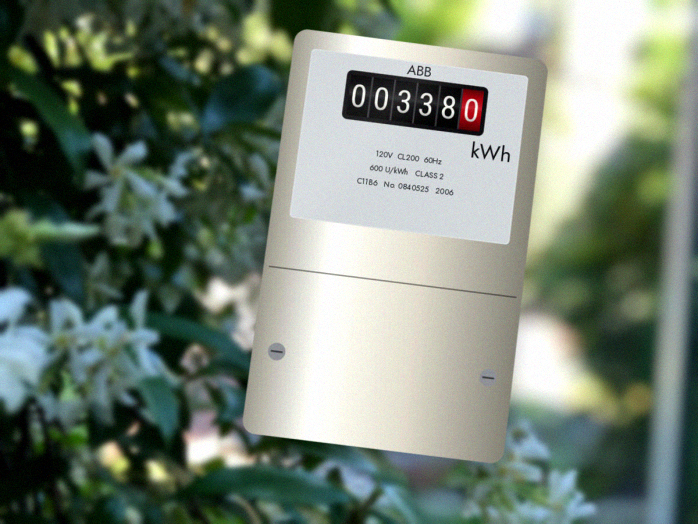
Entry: 338.0 kWh
